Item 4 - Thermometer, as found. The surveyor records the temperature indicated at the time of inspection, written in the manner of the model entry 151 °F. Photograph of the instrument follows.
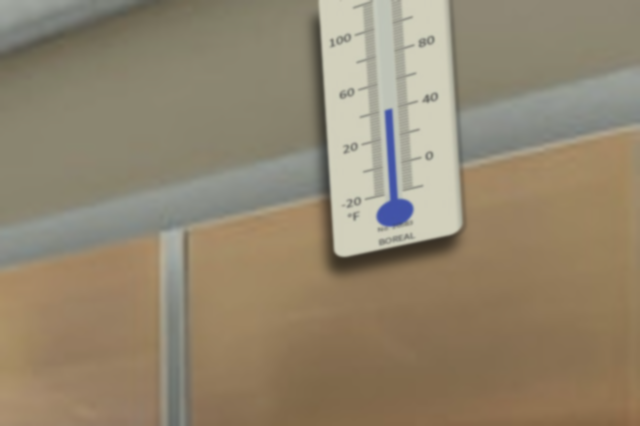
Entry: 40 °F
